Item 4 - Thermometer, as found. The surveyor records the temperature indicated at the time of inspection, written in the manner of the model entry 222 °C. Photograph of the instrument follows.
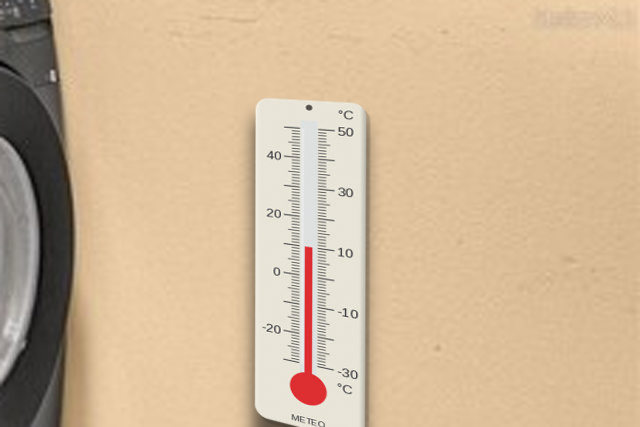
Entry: 10 °C
